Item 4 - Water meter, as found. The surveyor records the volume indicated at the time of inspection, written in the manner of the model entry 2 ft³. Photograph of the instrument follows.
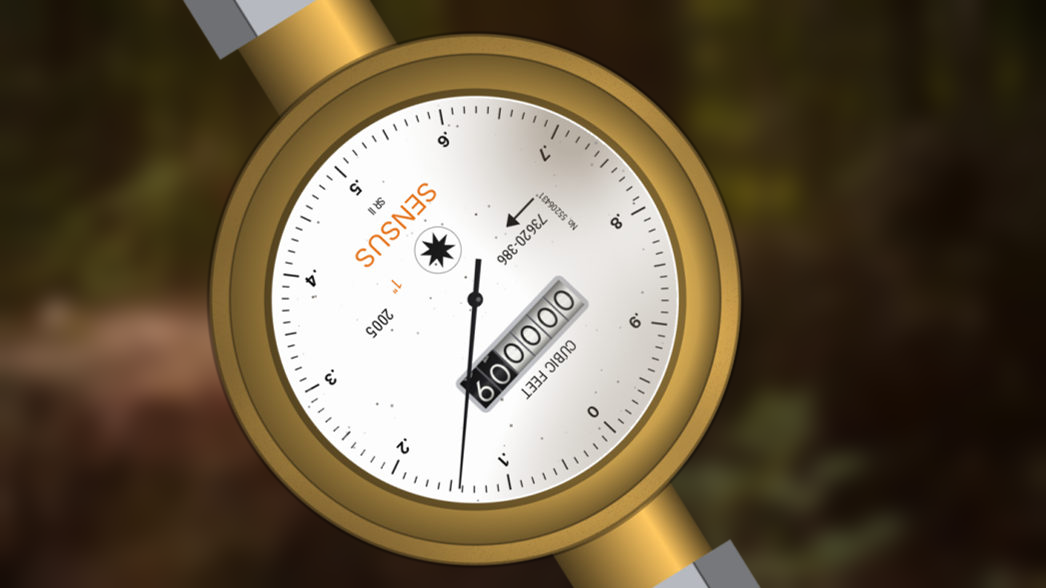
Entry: 9.14 ft³
